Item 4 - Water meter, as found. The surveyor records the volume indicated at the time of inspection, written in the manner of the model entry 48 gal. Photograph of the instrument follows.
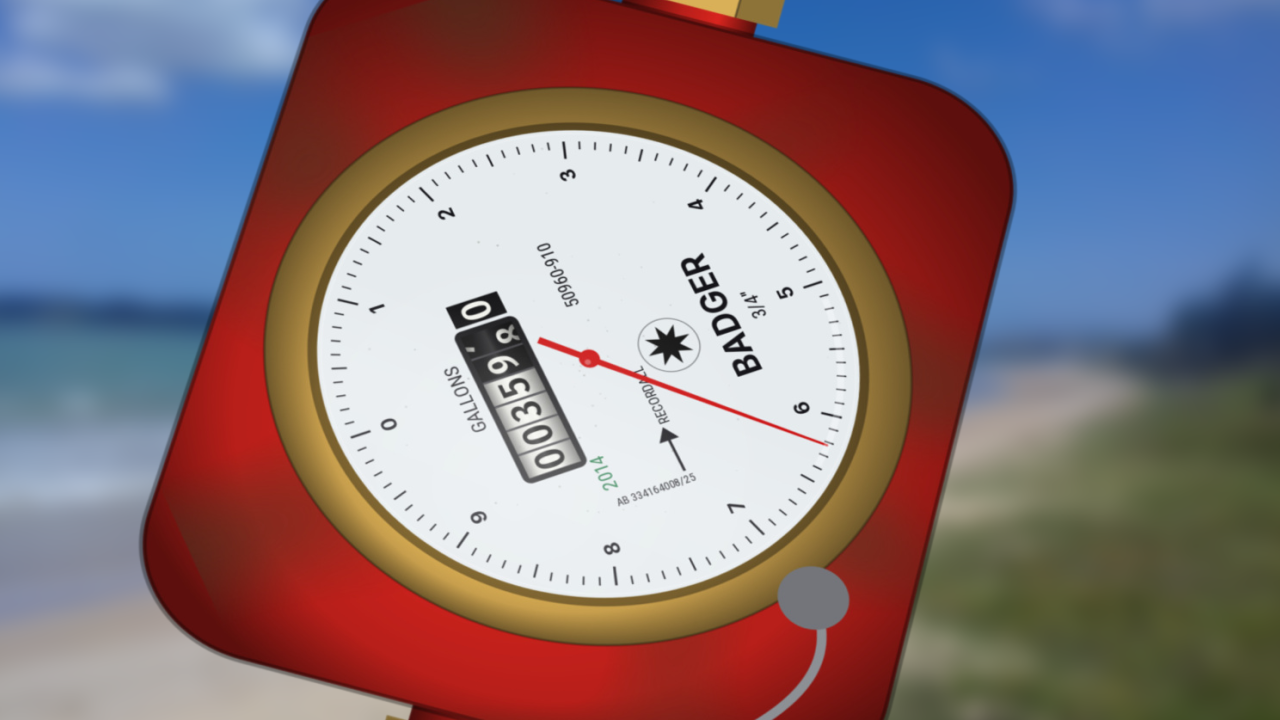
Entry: 35976.2 gal
